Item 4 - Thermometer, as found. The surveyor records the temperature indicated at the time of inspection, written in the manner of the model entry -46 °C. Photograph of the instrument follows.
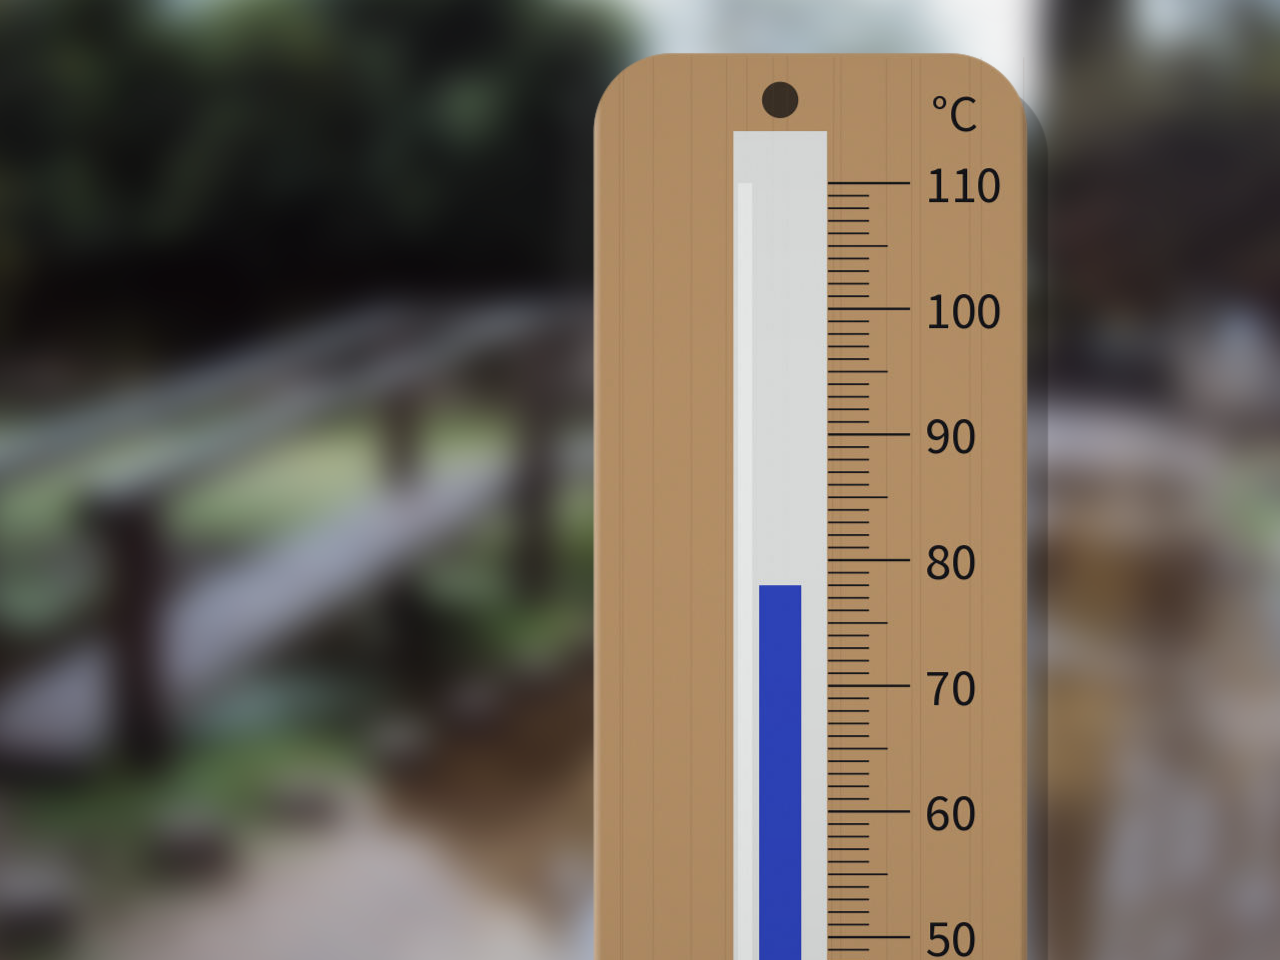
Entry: 78 °C
